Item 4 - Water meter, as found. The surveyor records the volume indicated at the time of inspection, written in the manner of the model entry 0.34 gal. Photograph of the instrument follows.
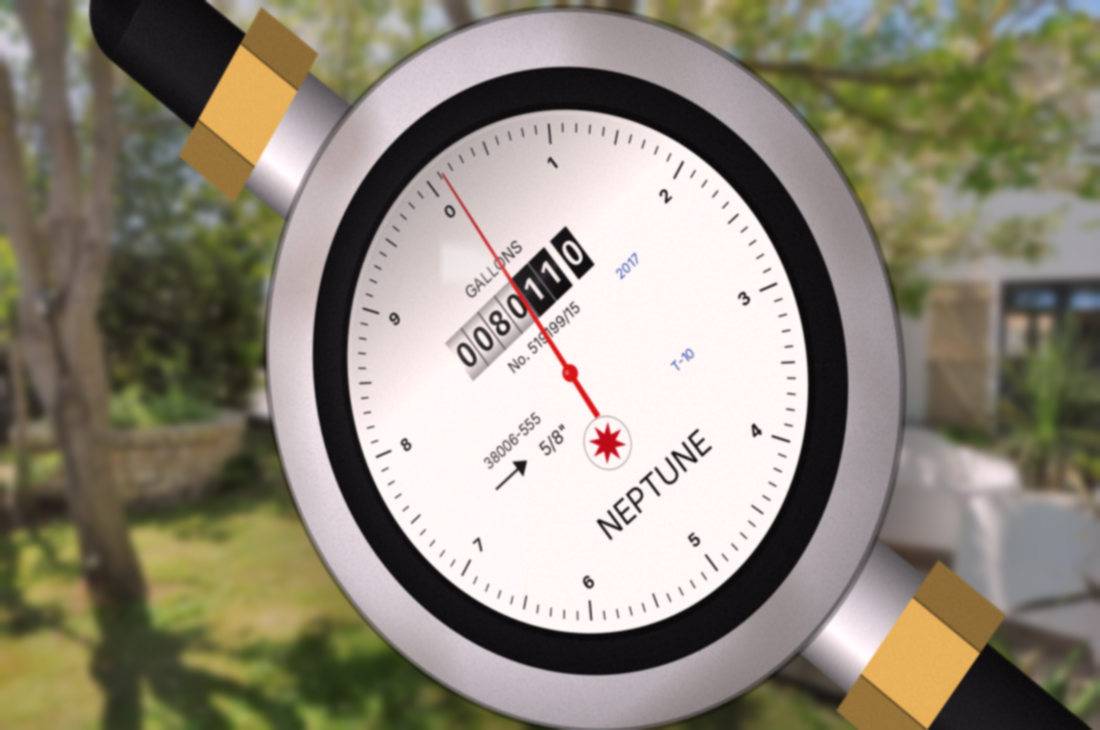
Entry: 80110.1 gal
